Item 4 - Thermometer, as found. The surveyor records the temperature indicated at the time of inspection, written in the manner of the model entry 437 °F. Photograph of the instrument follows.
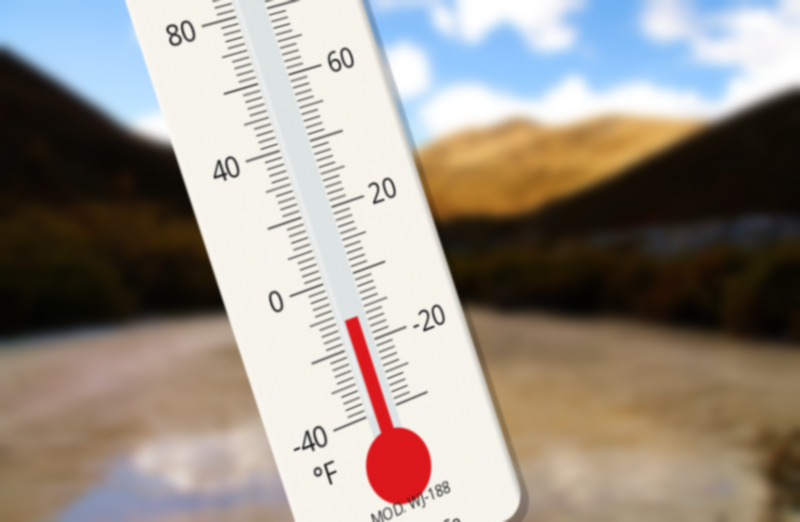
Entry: -12 °F
